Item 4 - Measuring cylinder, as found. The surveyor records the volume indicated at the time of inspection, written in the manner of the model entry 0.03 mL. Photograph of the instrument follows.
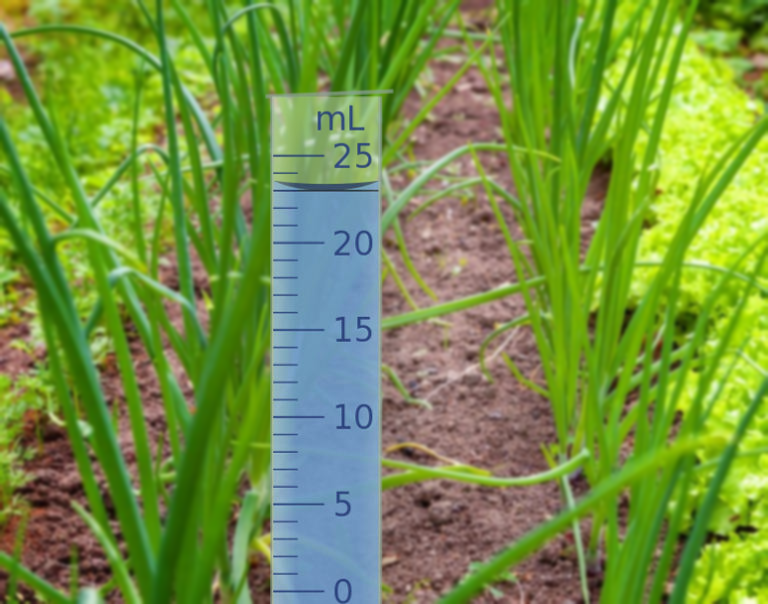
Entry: 23 mL
